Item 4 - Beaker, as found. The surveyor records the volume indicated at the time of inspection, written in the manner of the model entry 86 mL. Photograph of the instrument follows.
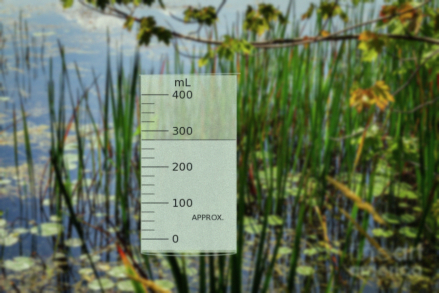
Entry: 275 mL
